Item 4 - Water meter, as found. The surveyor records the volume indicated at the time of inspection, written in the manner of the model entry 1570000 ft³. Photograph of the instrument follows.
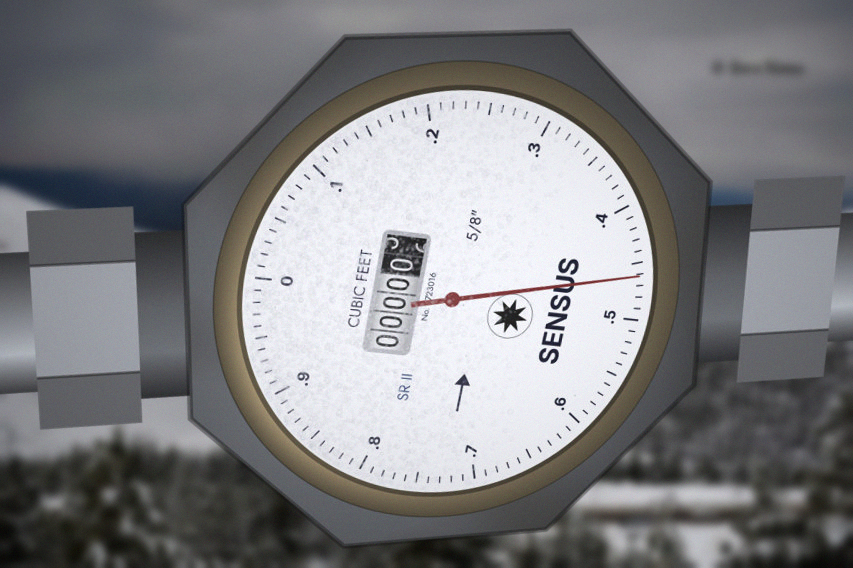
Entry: 5.46 ft³
